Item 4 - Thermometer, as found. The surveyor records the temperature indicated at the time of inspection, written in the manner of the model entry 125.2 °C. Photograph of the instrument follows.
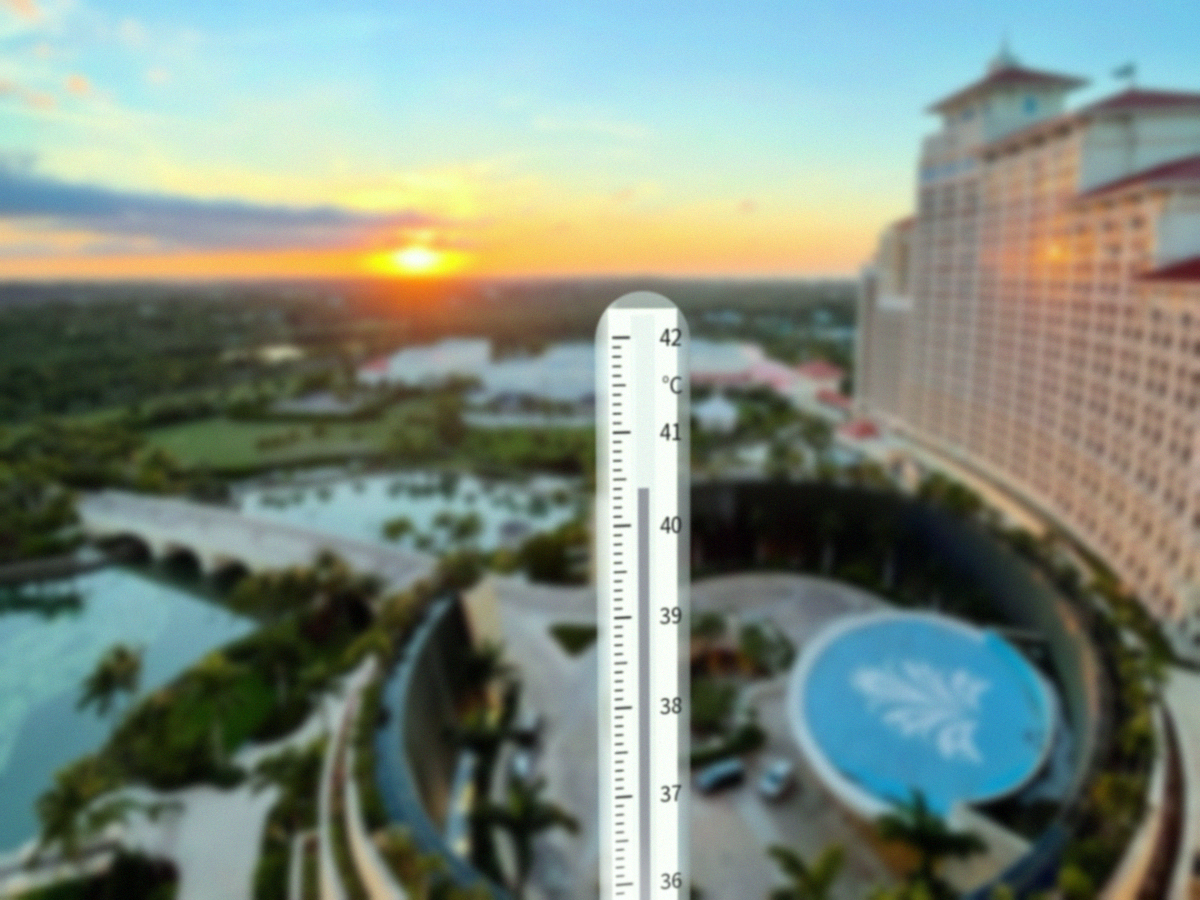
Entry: 40.4 °C
